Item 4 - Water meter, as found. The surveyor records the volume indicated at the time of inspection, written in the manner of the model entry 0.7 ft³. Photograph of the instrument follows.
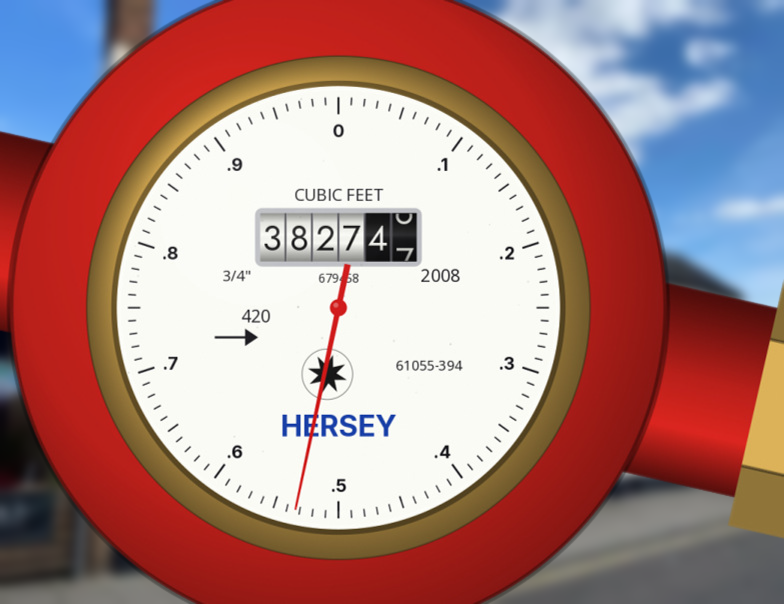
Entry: 382746.53 ft³
